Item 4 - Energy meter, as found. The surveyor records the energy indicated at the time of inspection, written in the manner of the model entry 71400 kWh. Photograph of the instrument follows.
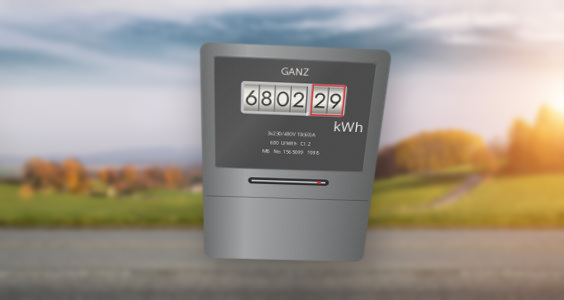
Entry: 6802.29 kWh
